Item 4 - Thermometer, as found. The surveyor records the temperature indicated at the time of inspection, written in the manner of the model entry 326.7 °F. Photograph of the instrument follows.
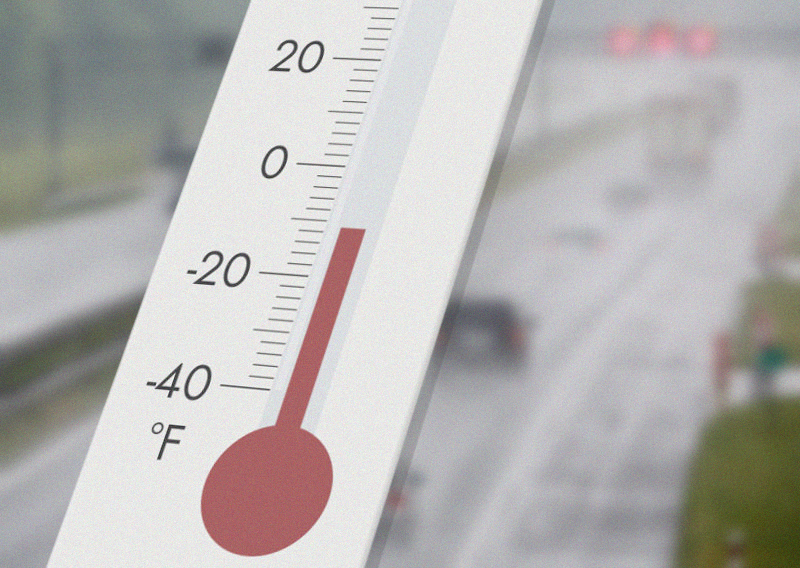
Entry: -11 °F
